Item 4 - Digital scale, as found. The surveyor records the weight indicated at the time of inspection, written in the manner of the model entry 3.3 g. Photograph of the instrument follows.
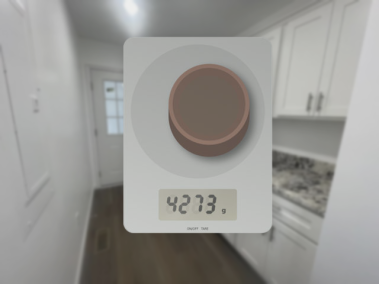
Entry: 4273 g
